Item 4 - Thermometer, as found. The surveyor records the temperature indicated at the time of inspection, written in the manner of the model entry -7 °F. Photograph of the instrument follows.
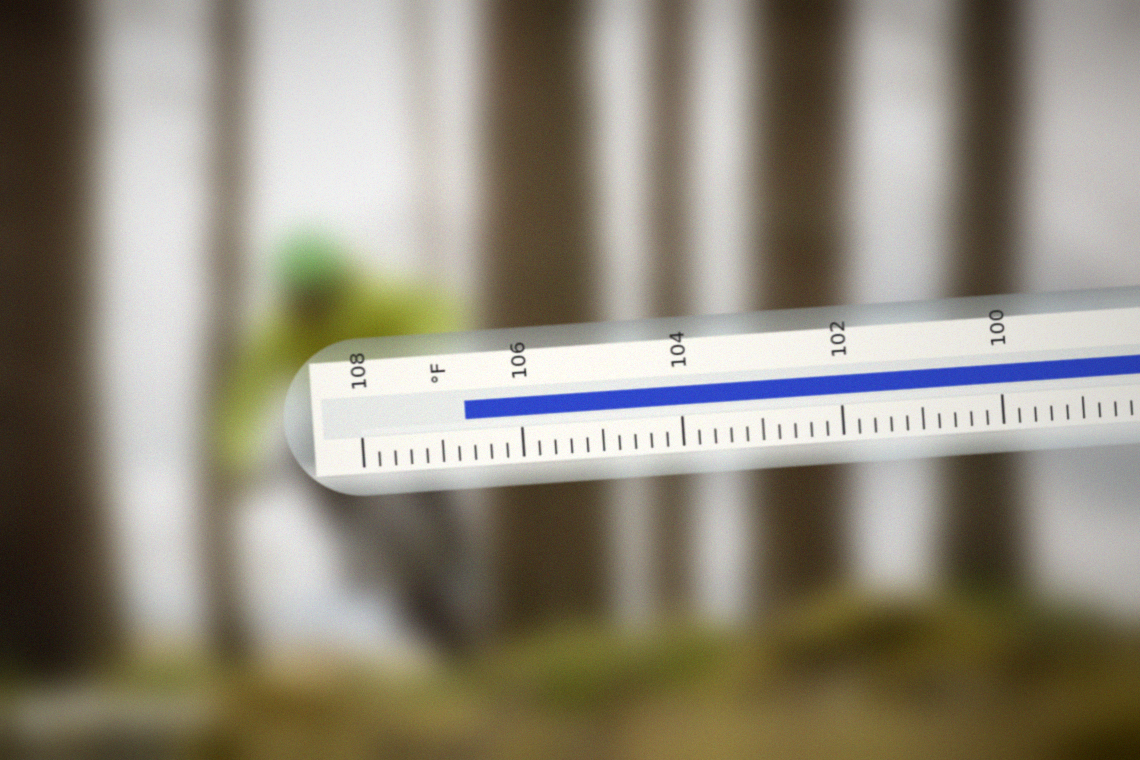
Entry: 106.7 °F
